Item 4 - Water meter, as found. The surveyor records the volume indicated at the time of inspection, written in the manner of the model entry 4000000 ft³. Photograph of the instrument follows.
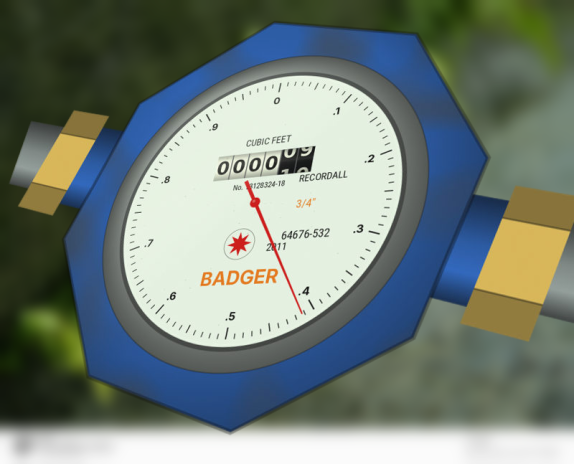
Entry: 9.41 ft³
